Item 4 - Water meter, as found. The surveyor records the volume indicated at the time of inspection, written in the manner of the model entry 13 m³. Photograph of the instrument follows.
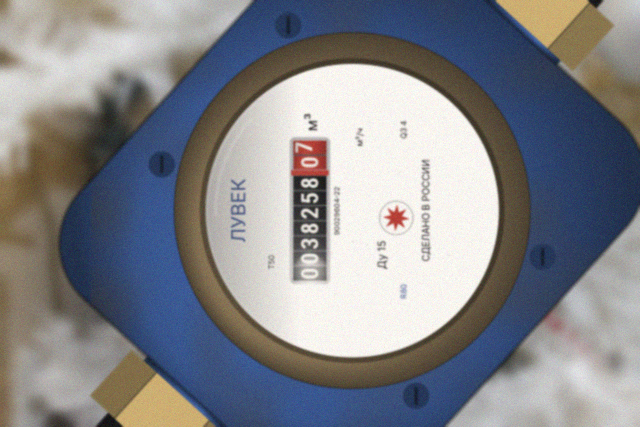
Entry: 38258.07 m³
